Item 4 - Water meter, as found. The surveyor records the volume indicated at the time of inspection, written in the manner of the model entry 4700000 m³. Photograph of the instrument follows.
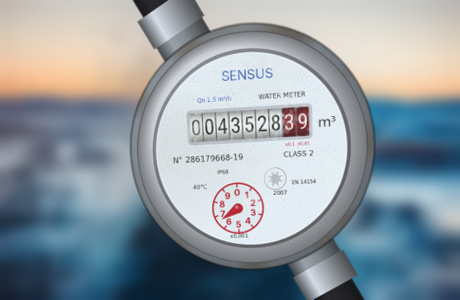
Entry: 43528.396 m³
